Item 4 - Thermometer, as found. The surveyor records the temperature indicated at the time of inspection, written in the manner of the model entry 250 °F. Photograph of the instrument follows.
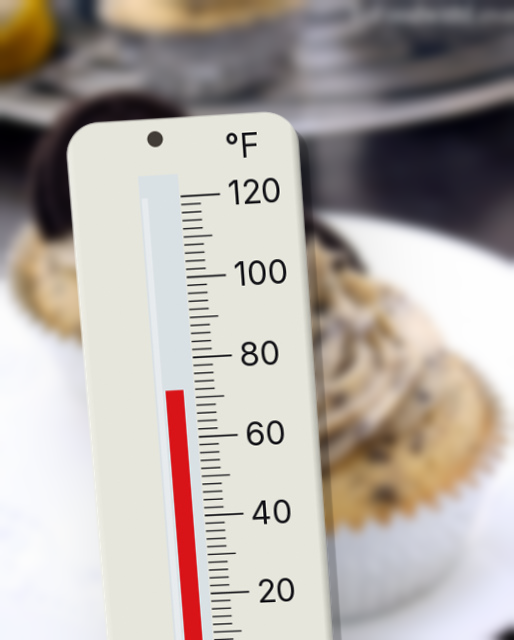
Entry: 72 °F
